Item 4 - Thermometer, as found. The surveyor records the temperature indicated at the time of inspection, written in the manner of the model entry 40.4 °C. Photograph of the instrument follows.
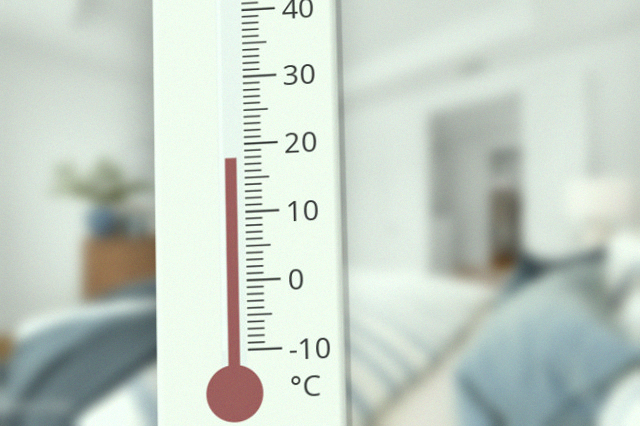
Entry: 18 °C
